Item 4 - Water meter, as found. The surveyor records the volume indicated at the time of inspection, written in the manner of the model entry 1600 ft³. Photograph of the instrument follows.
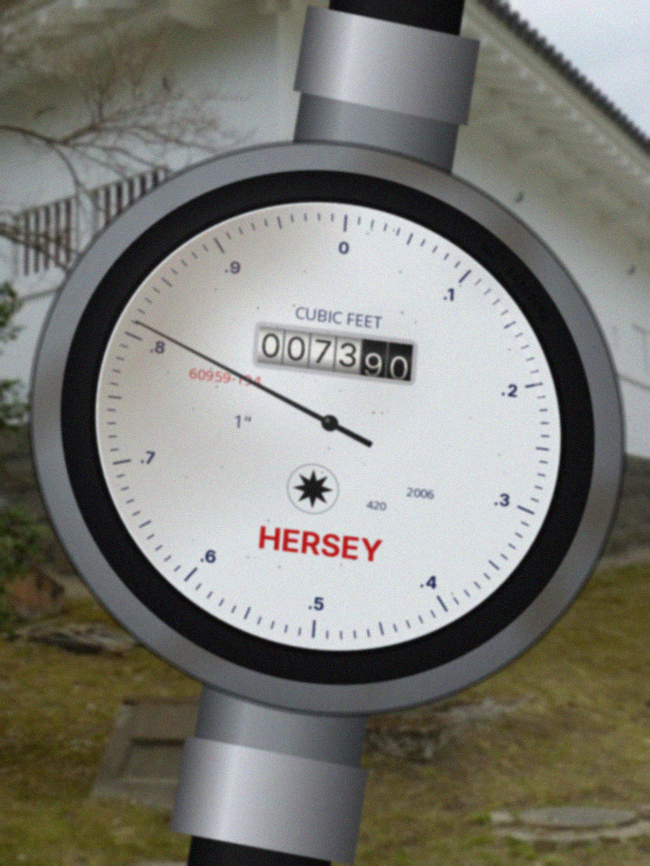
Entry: 7389.81 ft³
